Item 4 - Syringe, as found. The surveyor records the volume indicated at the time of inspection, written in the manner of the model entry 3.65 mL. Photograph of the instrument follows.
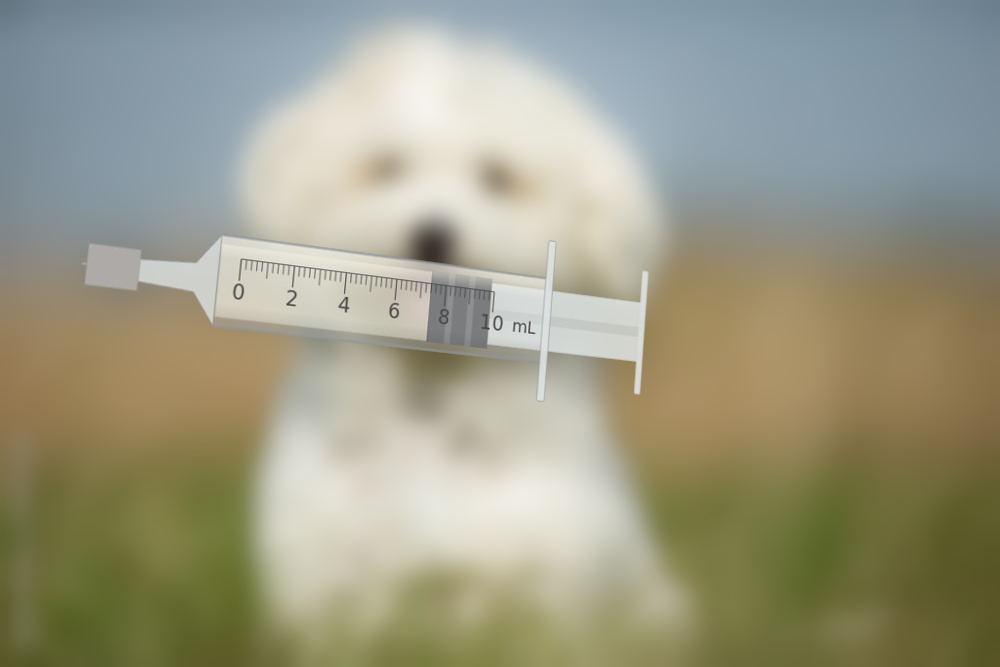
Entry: 7.4 mL
